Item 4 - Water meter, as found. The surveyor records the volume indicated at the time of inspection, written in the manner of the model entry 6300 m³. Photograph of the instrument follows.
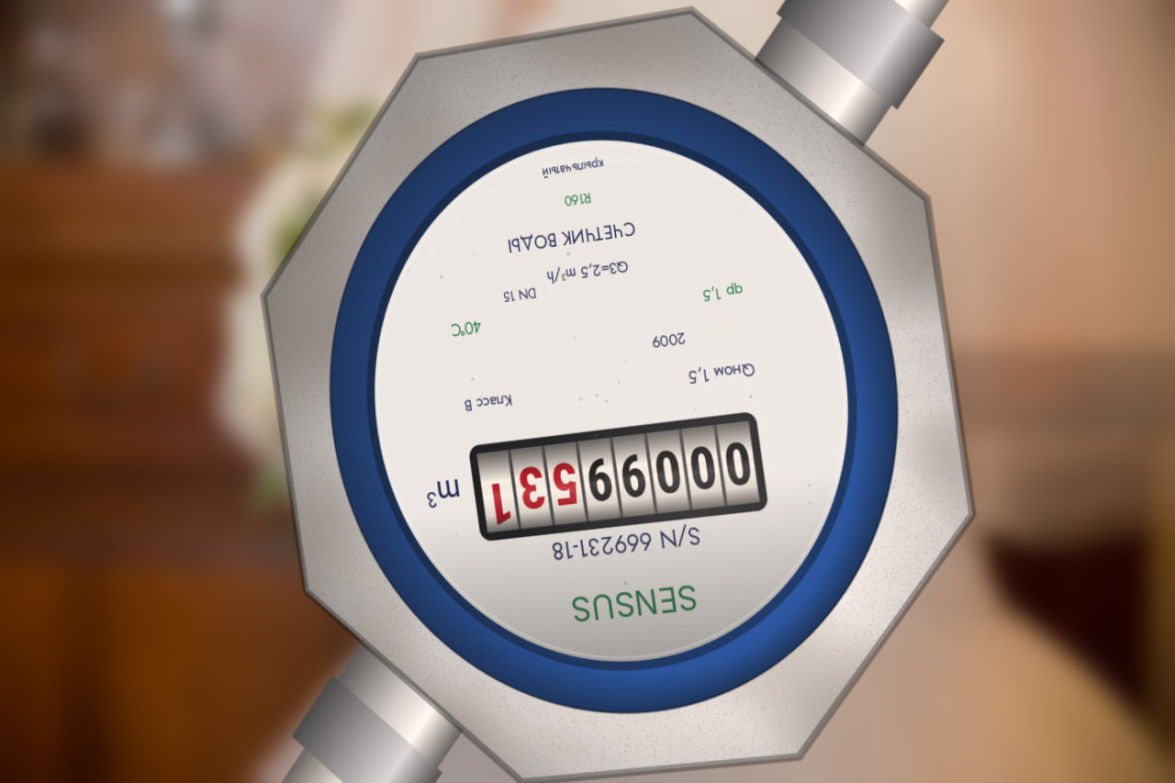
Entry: 99.531 m³
